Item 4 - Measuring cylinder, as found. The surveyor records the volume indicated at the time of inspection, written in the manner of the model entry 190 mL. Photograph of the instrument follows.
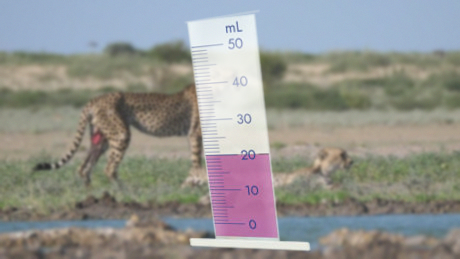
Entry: 20 mL
